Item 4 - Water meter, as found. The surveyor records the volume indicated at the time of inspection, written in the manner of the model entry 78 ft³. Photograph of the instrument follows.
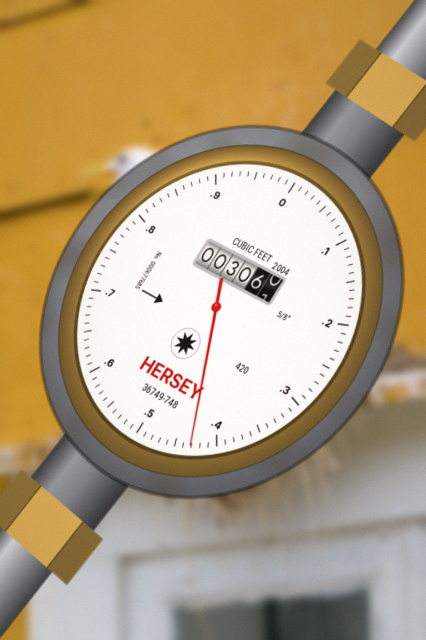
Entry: 3060.43 ft³
